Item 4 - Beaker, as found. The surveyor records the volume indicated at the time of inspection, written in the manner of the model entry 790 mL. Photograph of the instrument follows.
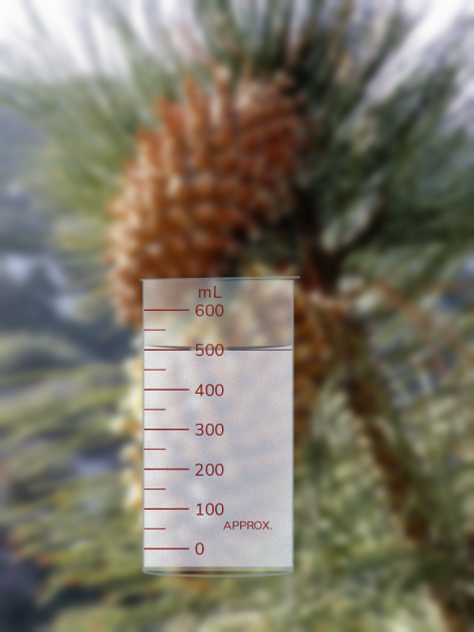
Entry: 500 mL
